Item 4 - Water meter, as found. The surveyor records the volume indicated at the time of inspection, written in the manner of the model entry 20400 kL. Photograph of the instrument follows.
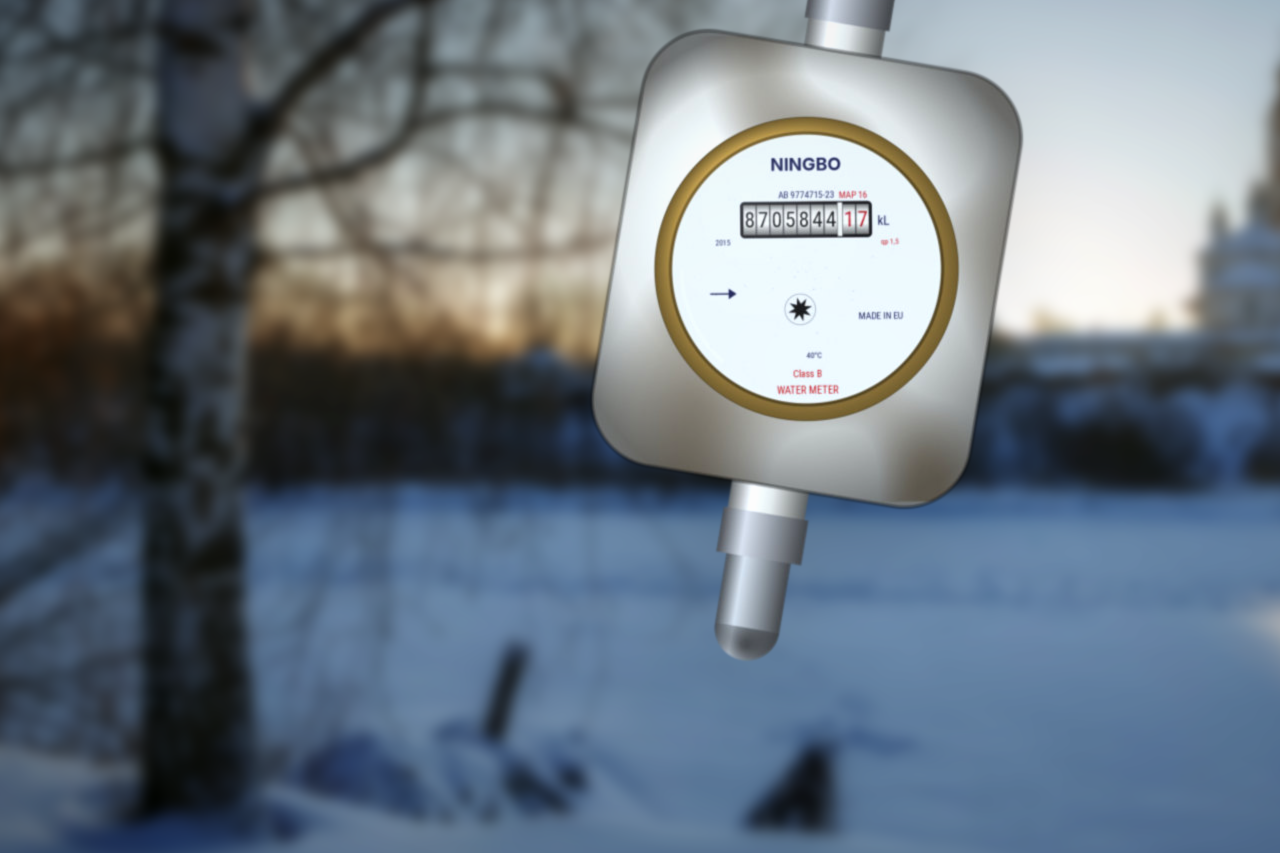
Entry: 8705844.17 kL
